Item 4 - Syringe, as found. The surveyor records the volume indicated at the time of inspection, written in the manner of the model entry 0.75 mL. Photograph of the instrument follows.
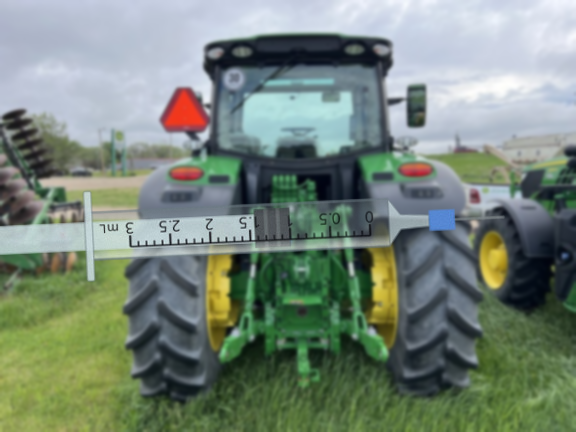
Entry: 1 mL
